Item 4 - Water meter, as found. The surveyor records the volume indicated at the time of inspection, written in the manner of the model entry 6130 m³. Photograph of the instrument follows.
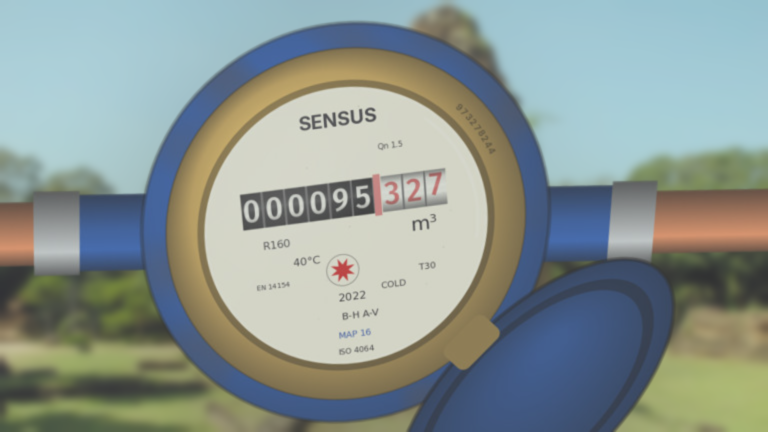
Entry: 95.327 m³
